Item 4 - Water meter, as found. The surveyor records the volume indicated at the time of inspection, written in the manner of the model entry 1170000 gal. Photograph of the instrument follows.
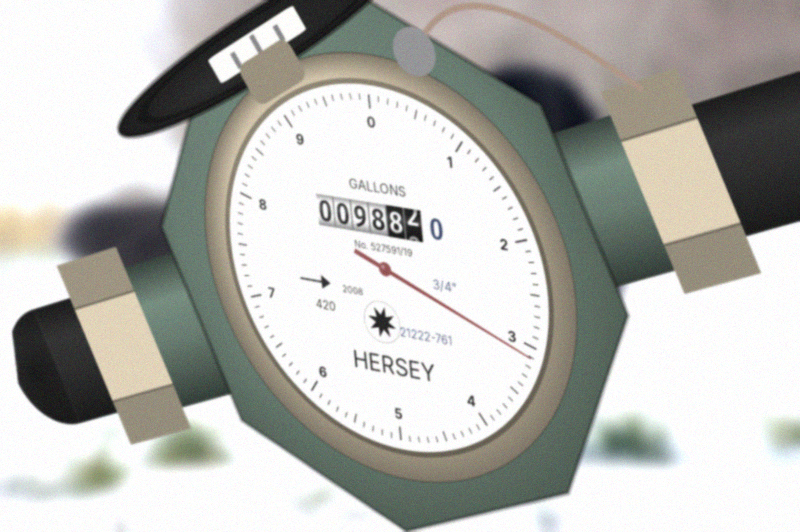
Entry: 98823.1 gal
